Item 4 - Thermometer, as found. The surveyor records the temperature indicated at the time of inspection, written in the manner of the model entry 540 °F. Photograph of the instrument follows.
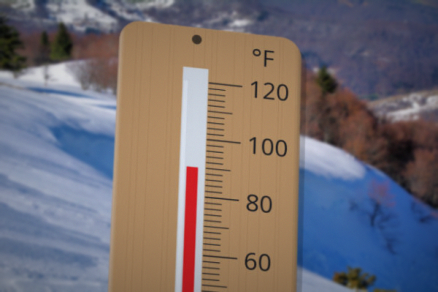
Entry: 90 °F
